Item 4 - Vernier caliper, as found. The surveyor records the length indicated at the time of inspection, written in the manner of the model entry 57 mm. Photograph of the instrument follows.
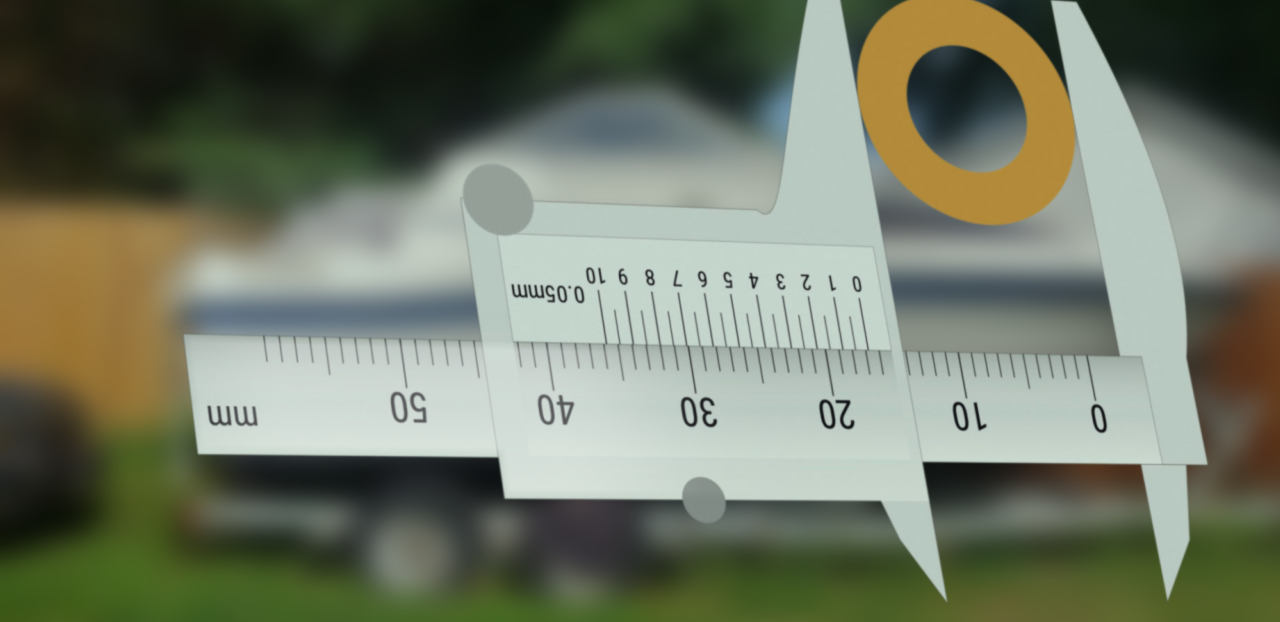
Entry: 16.8 mm
